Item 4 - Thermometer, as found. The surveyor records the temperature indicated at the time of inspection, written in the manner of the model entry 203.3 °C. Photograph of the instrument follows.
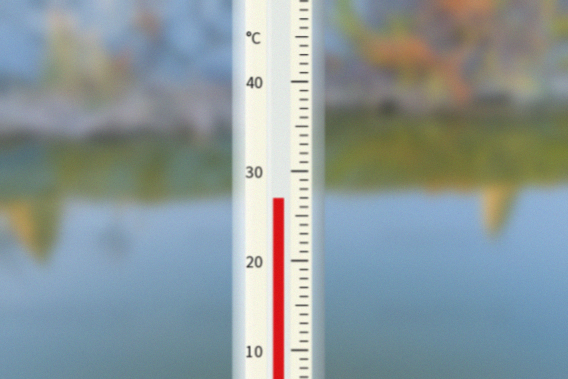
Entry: 27 °C
